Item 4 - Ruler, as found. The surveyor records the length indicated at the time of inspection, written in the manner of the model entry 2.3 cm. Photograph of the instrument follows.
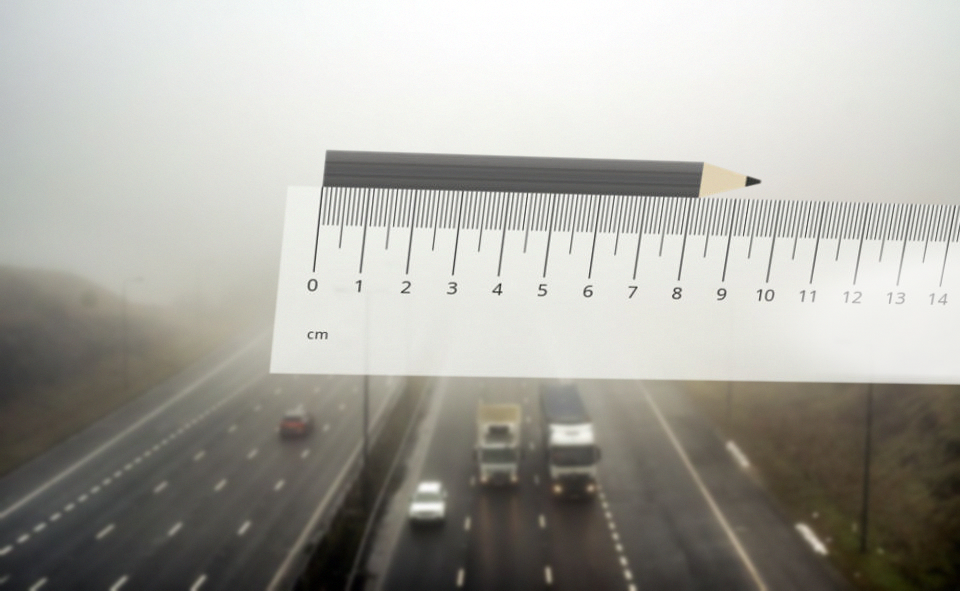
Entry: 9.5 cm
